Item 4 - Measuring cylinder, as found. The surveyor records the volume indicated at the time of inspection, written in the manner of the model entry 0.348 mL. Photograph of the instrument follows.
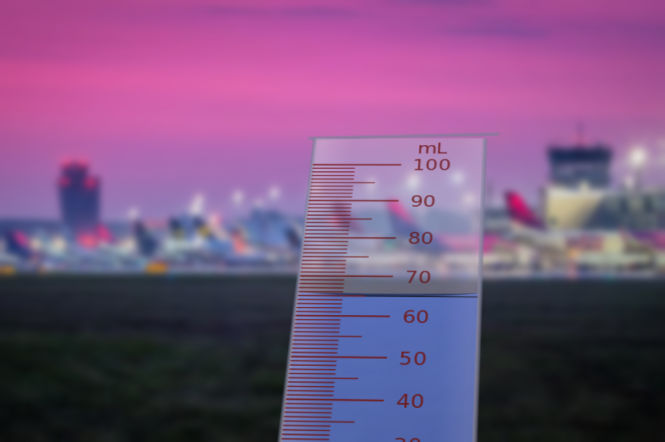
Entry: 65 mL
